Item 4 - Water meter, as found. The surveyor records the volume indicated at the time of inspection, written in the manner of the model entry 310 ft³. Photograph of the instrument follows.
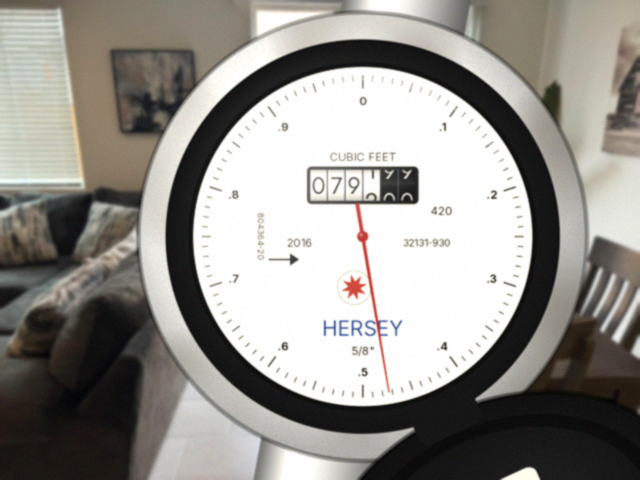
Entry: 79199.47 ft³
